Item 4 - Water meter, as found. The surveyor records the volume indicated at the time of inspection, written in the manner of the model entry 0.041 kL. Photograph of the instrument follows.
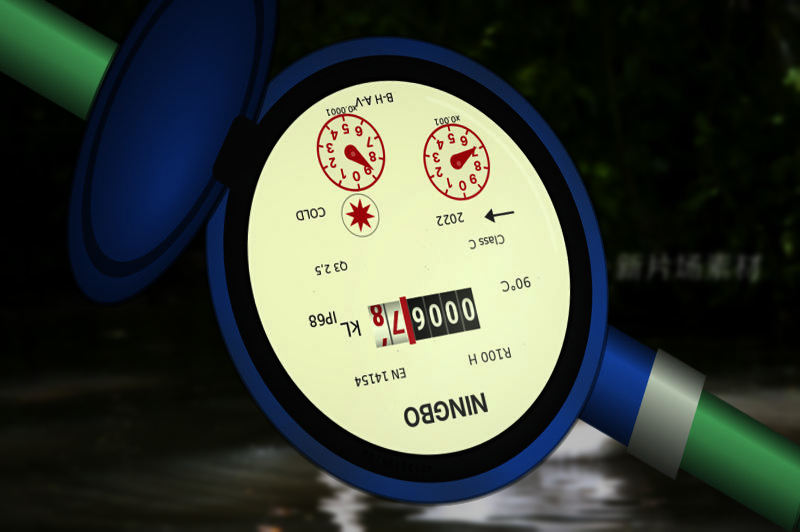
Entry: 6.7768 kL
